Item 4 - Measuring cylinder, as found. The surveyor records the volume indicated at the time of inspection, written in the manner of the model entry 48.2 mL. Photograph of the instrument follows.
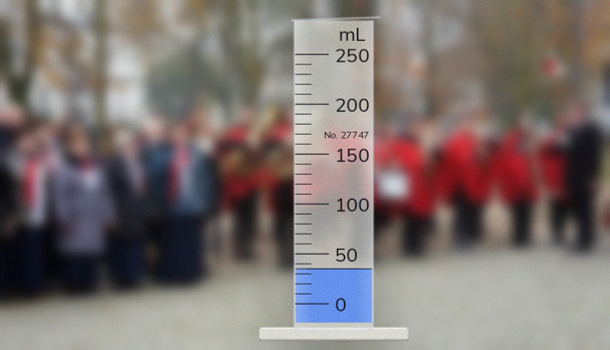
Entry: 35 mL
